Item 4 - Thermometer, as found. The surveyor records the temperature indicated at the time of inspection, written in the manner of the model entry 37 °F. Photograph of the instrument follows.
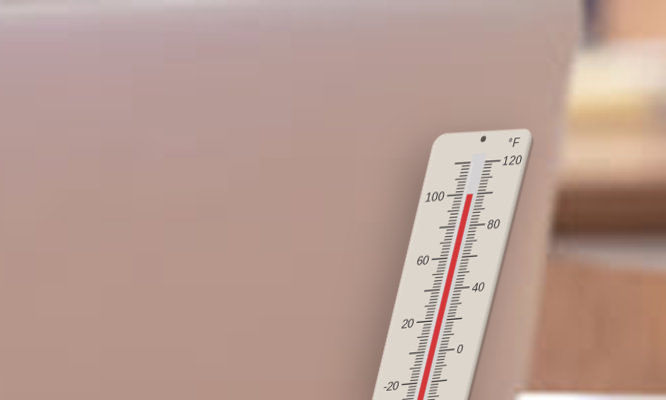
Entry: 100 °F
